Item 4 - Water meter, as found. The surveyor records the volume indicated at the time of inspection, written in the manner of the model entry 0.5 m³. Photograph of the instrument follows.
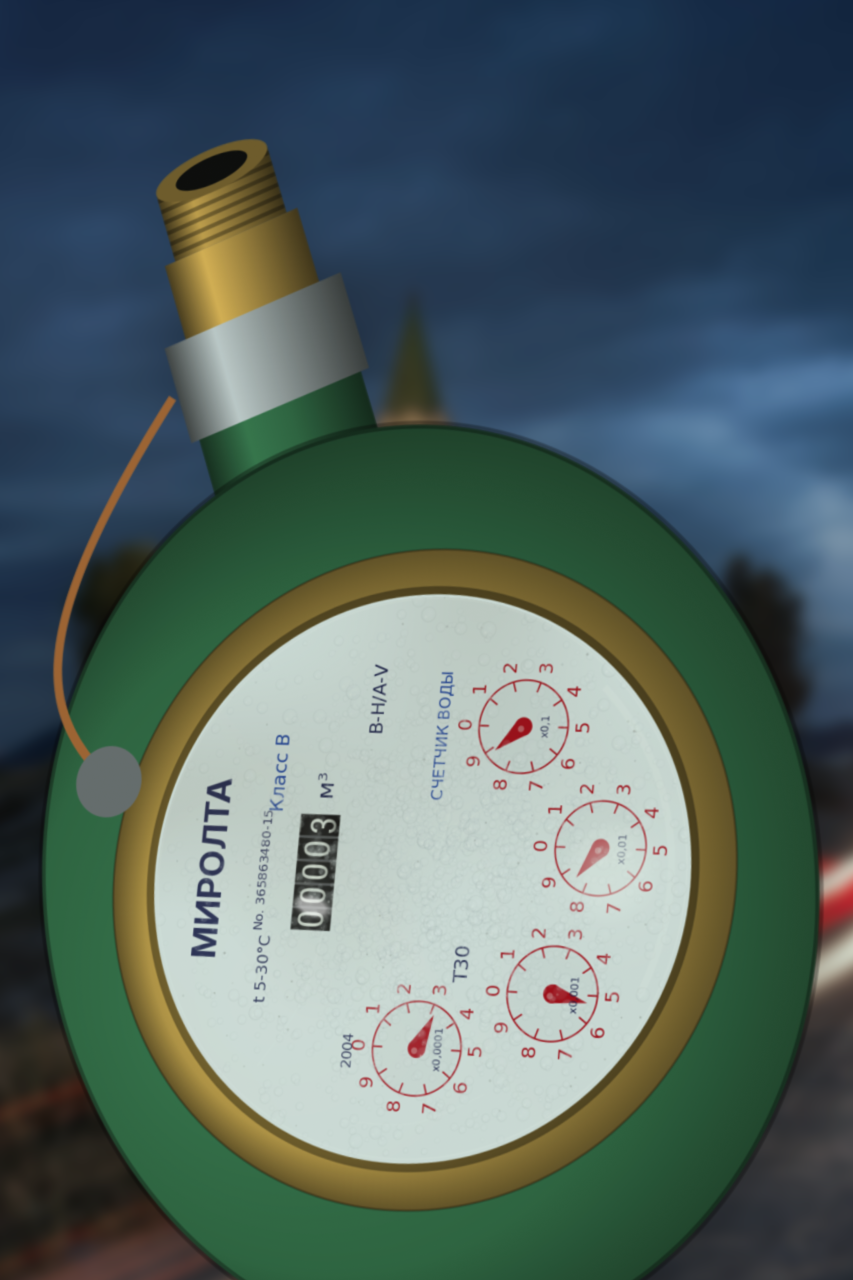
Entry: 2.8853 m³
